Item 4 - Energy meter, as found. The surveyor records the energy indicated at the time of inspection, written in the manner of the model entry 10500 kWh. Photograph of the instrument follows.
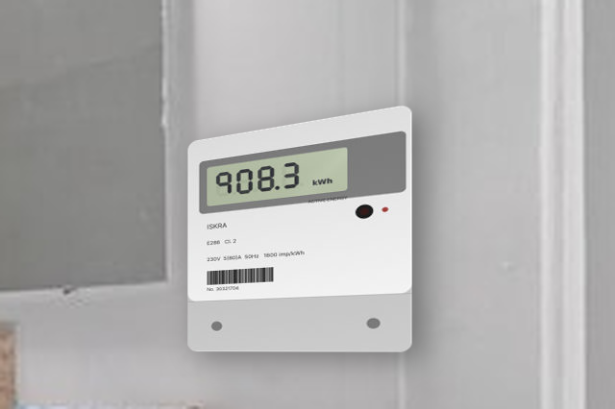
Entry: 908.3 kWh
